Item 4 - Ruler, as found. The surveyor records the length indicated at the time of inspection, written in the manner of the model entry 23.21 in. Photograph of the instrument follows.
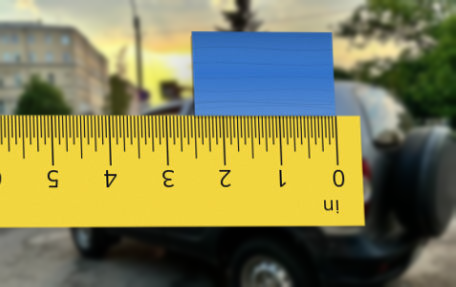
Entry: 2.5 in
